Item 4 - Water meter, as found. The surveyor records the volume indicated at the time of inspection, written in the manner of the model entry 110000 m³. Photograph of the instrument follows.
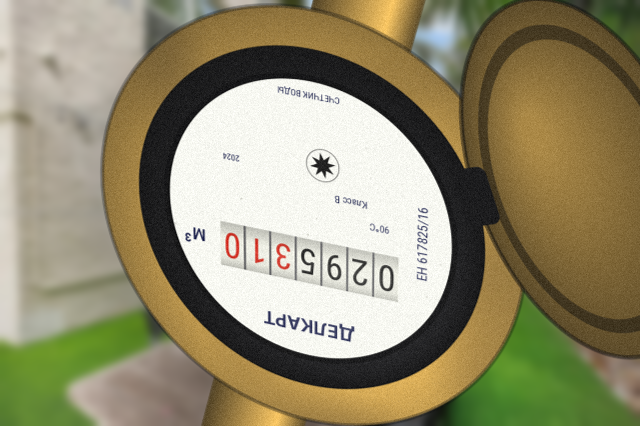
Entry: 295.310 m³
